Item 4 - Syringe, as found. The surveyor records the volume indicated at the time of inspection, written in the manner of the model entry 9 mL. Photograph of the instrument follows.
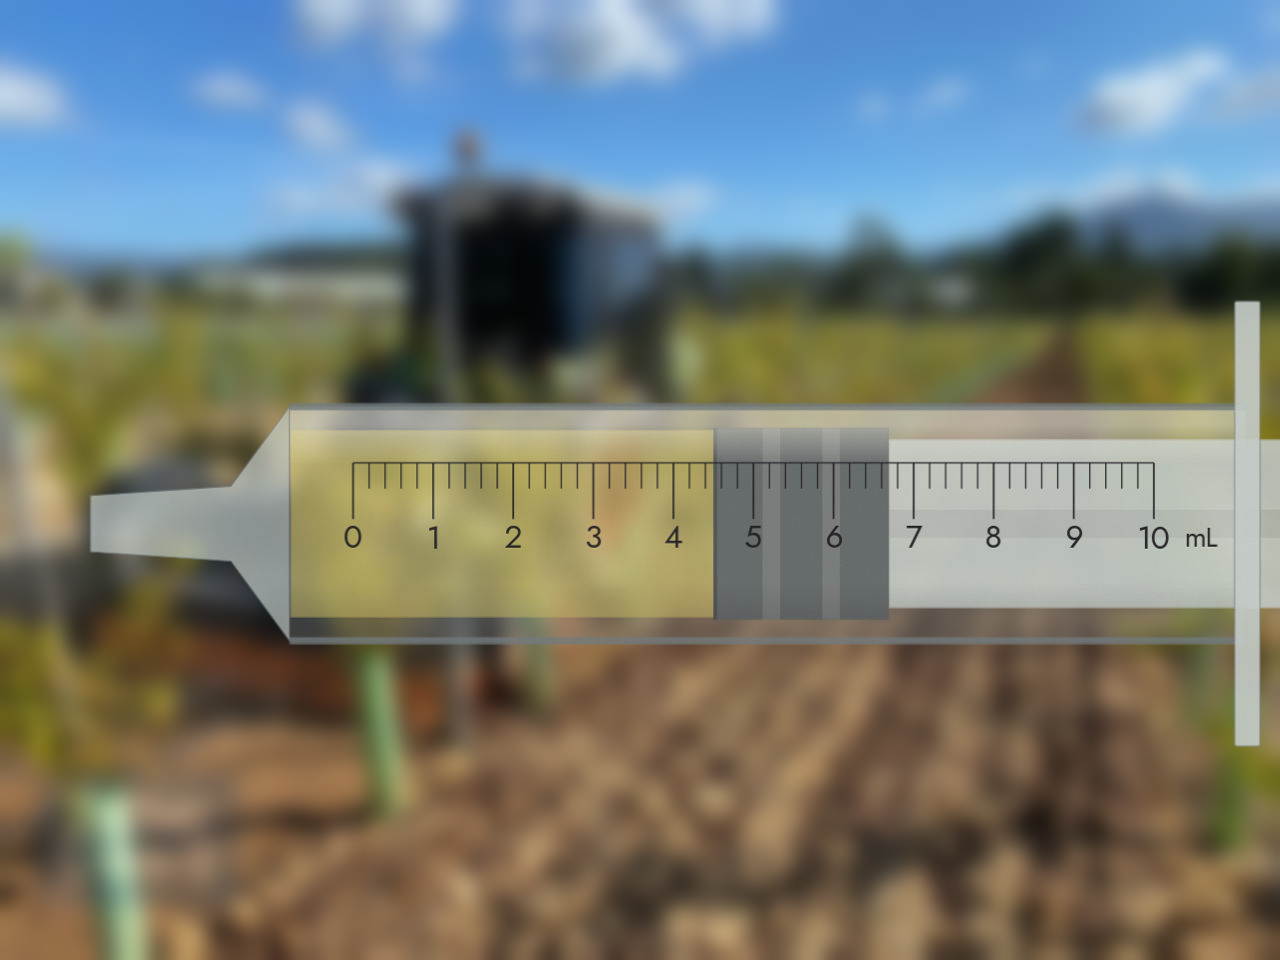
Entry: 4.5 mL
